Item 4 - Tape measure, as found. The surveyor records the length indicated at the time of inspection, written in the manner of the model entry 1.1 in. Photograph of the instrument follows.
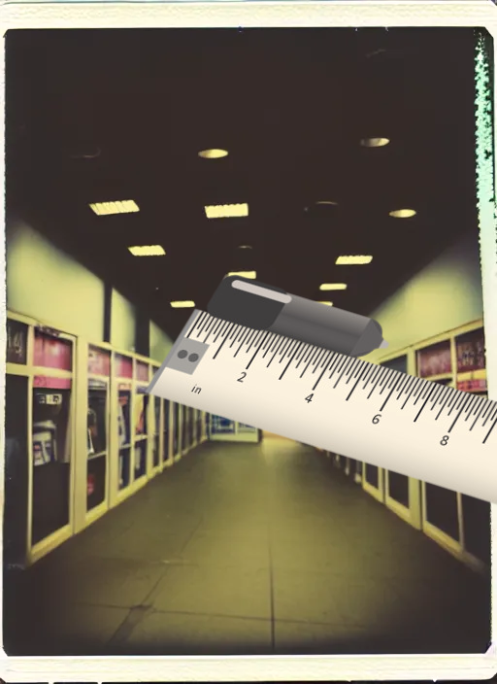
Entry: 5.25 in
